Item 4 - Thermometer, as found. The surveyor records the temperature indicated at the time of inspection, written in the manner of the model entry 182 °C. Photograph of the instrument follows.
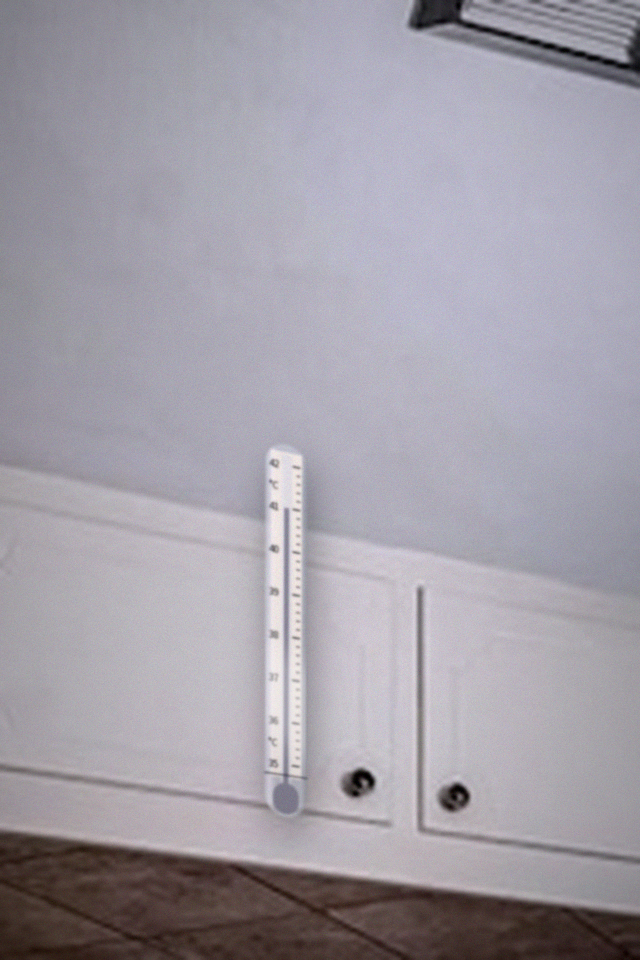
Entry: 41 °C
